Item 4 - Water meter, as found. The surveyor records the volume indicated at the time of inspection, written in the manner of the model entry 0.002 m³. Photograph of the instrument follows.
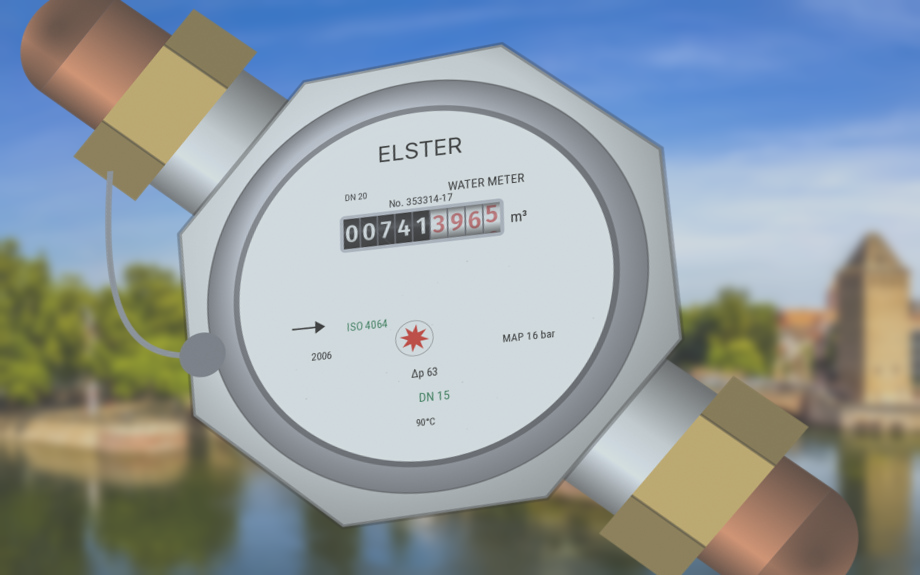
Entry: 741.3965 m³
